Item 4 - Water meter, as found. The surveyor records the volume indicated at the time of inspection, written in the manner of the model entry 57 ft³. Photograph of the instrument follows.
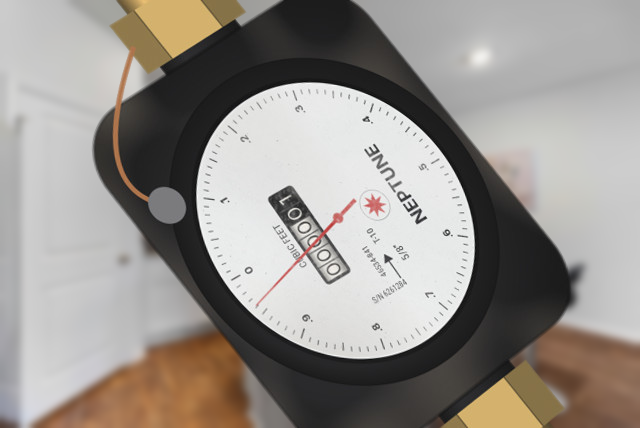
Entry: 0.96 ft³
